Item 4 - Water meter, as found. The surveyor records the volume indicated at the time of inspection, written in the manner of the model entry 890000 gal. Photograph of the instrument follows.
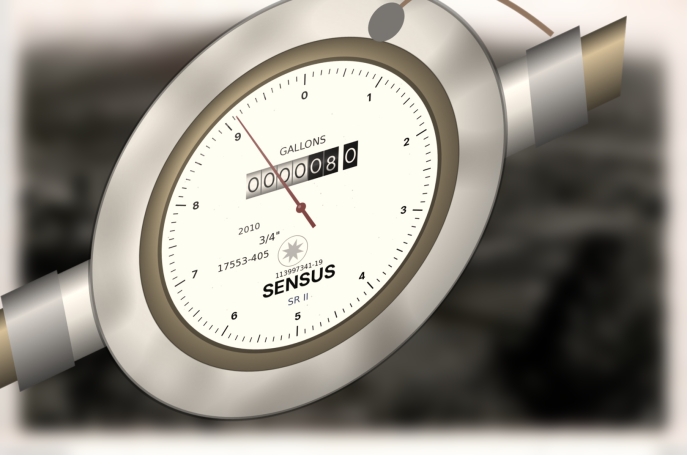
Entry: 79.1 gal
